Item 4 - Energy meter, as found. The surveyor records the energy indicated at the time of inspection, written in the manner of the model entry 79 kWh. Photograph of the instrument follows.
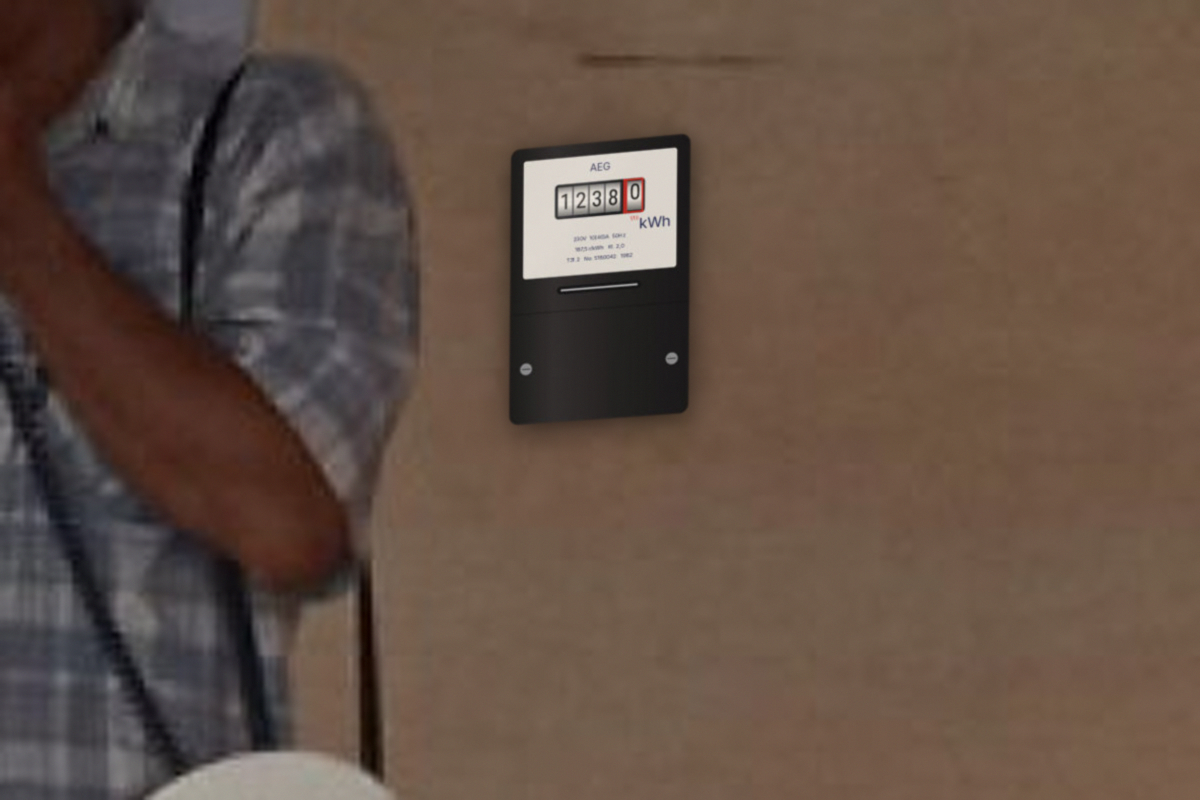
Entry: 1238.0 kWh
